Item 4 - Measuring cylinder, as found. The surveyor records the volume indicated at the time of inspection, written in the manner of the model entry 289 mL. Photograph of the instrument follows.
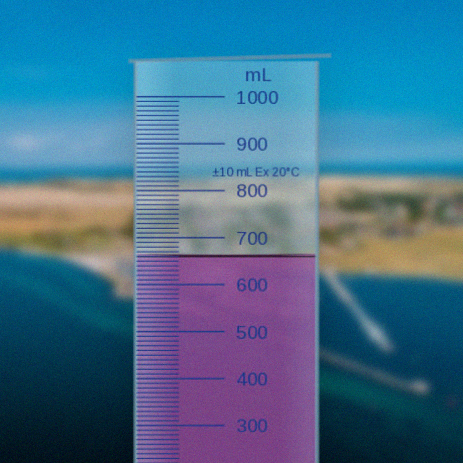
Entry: 660 mL
